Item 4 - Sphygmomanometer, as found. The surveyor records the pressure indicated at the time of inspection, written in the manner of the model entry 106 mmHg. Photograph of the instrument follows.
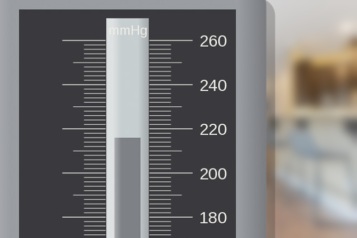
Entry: 216 mmHg
